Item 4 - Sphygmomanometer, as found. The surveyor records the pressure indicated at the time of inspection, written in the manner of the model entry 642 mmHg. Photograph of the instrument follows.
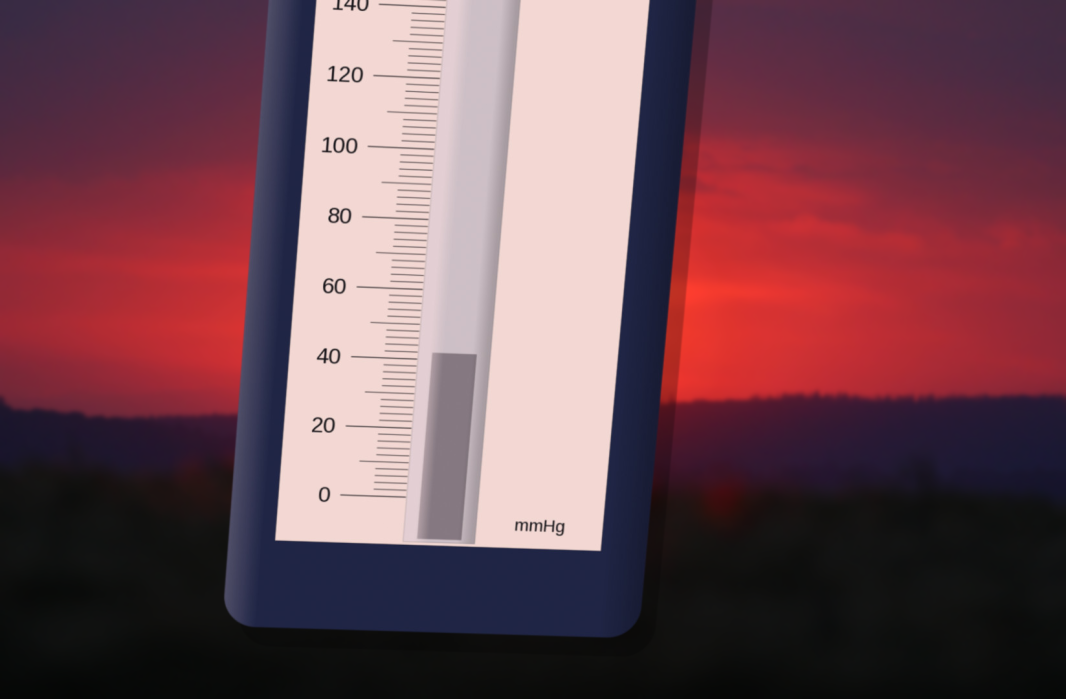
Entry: 42 mmHg
